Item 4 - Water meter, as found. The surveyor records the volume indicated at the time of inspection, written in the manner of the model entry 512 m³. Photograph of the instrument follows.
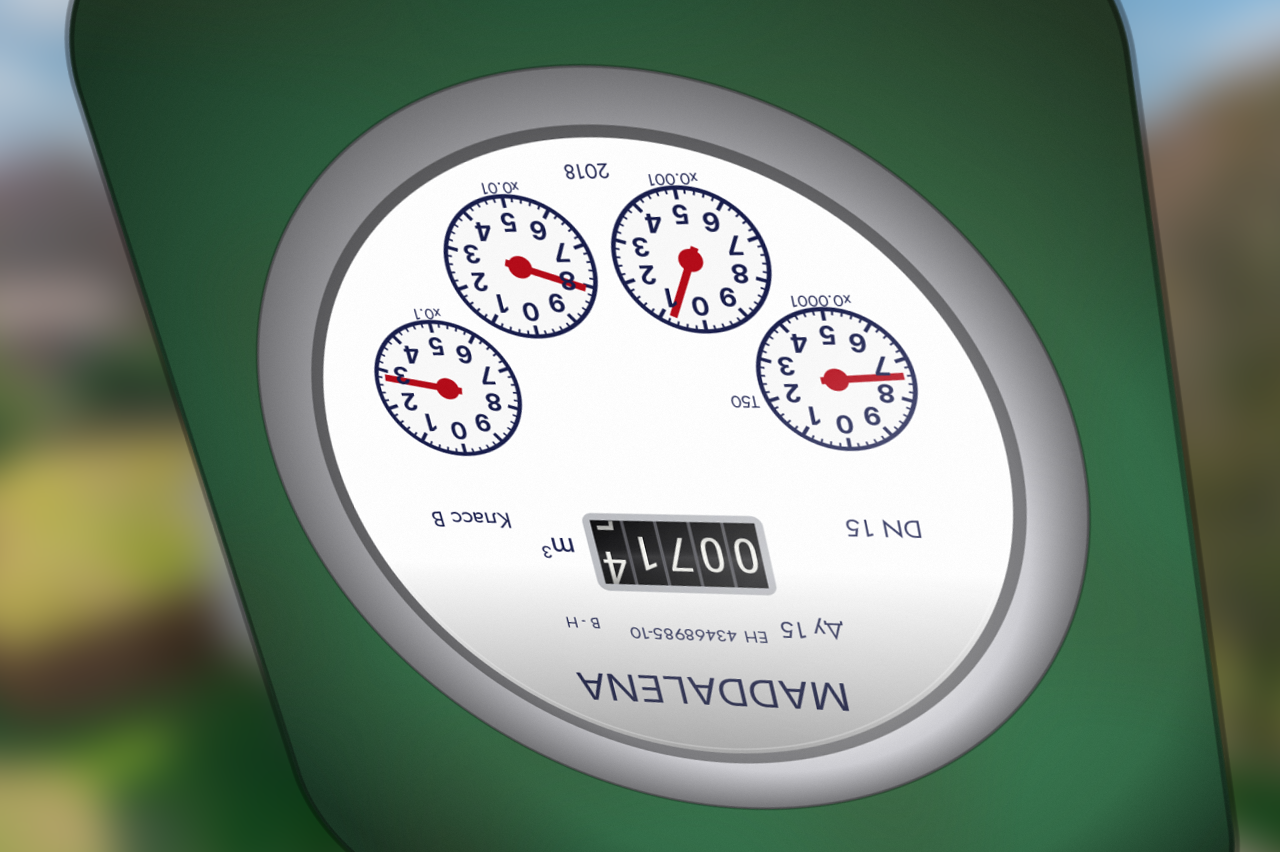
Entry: 714.2807 m³
